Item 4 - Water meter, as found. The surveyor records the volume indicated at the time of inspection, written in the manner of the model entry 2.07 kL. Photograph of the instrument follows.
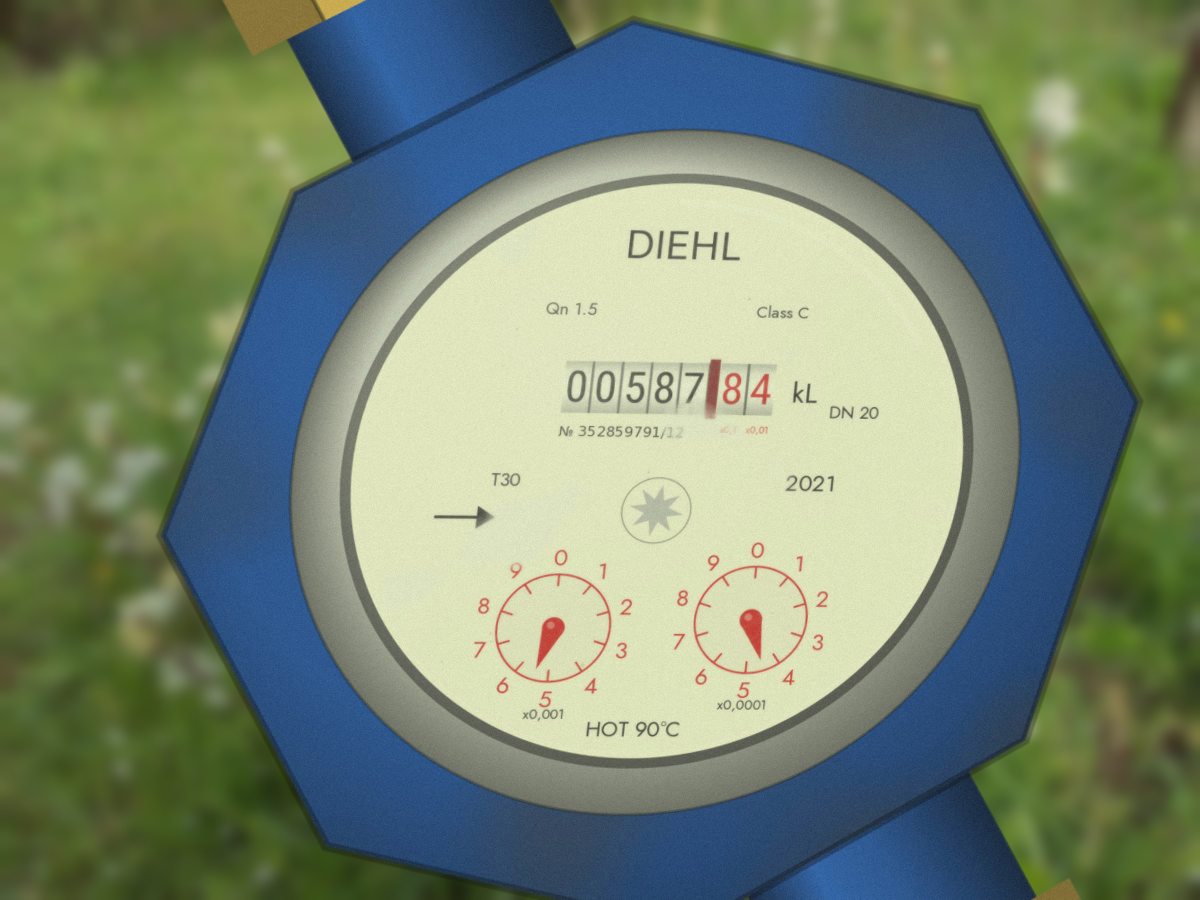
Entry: 587.8454 kL
